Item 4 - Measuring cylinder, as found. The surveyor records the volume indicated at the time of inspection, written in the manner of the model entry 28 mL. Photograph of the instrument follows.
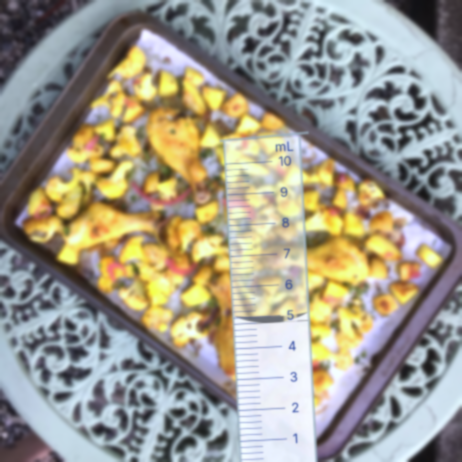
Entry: 4.8 mL
